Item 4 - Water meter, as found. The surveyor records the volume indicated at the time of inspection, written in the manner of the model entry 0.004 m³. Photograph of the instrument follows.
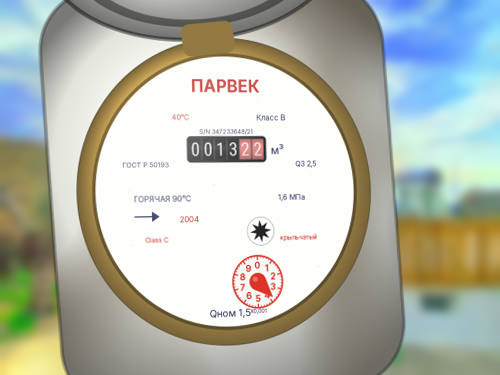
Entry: 13.223 m³
